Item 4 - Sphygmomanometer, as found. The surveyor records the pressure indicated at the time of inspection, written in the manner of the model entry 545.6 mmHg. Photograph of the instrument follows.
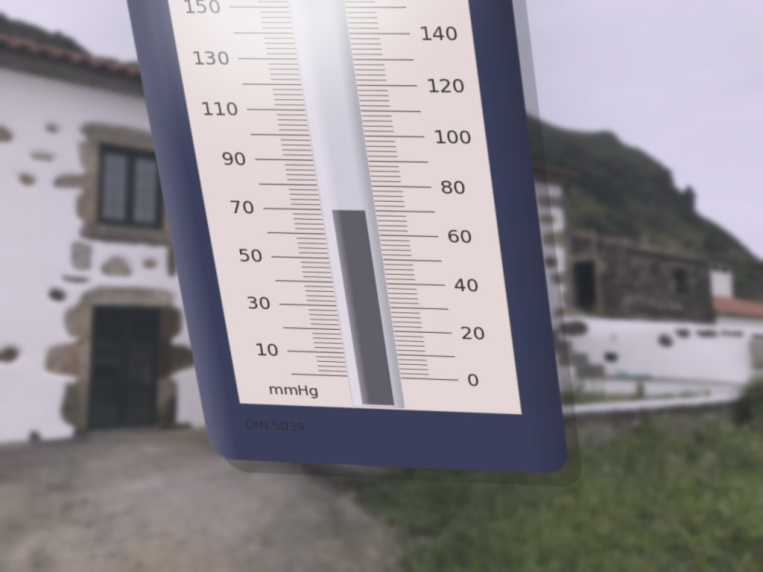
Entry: 70 mmHg
